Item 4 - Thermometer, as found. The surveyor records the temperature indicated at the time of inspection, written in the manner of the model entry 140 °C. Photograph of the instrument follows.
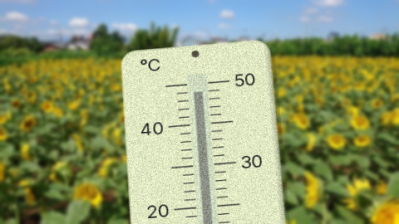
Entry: 48 °C
